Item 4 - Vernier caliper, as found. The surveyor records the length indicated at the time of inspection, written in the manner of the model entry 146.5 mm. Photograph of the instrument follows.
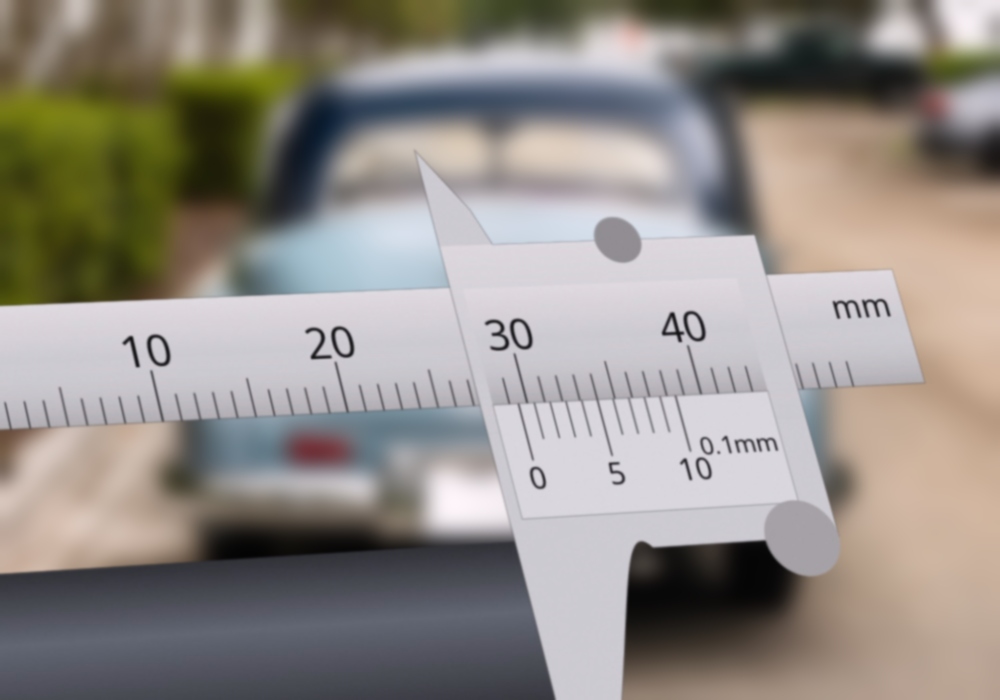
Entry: 29.5 mm
